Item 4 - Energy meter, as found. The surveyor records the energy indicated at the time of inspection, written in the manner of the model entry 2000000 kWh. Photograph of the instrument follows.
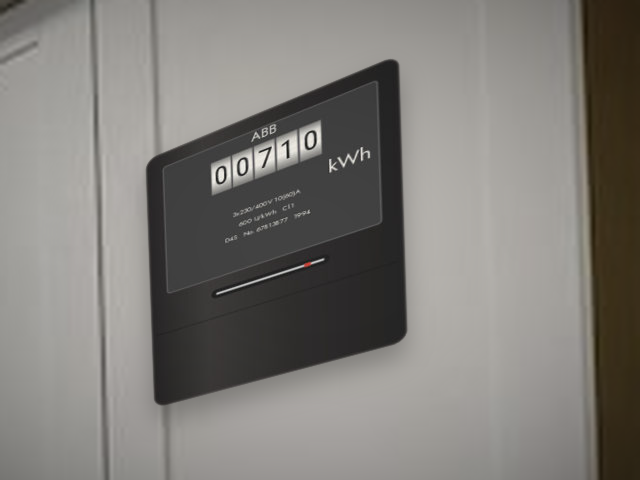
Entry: 710 kWh
